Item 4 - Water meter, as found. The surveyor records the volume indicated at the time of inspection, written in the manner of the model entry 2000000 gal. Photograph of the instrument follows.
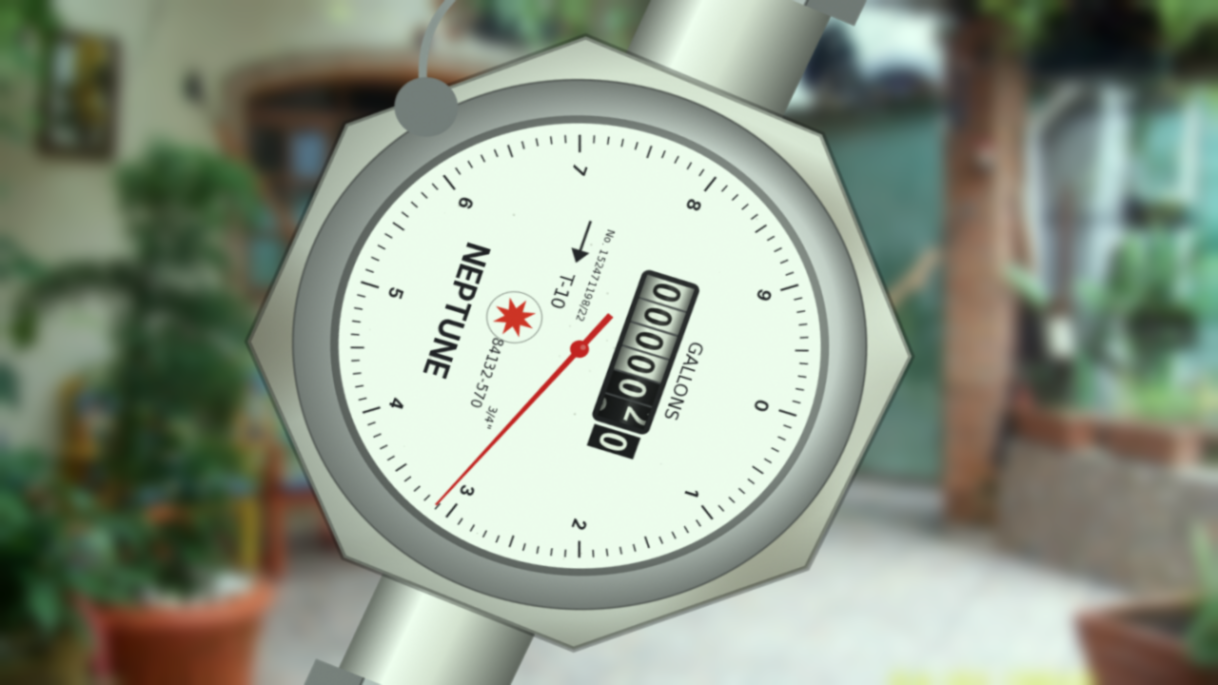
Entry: 23.1 gal
